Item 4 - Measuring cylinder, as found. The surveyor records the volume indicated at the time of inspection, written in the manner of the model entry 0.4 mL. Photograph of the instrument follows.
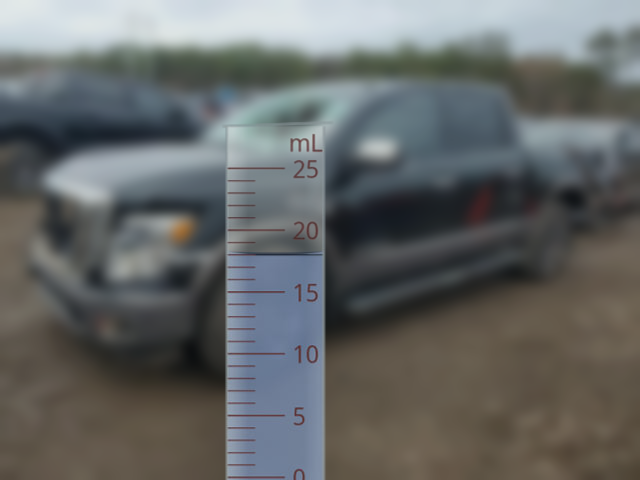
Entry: 18 mL
